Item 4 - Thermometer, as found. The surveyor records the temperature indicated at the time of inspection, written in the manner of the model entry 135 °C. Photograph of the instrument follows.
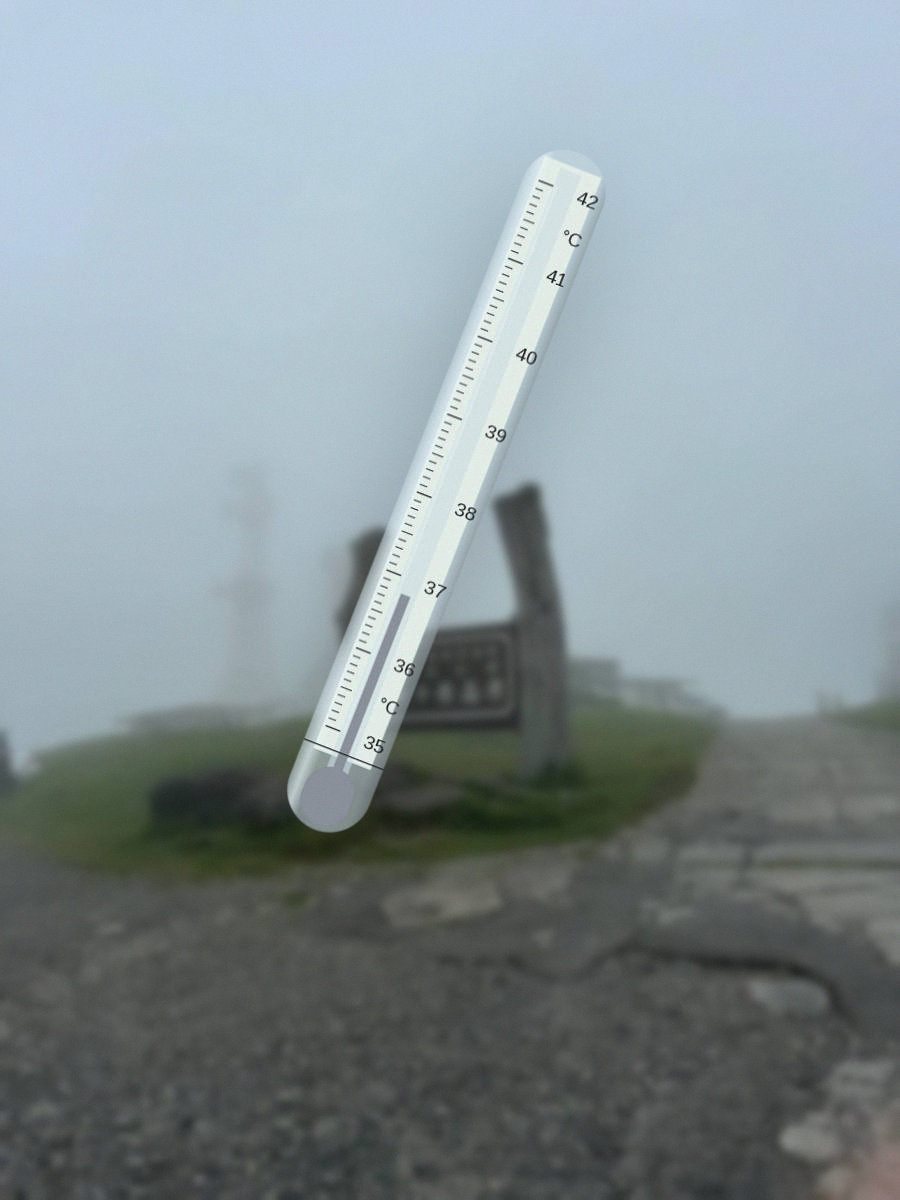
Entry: 36.8 °C
